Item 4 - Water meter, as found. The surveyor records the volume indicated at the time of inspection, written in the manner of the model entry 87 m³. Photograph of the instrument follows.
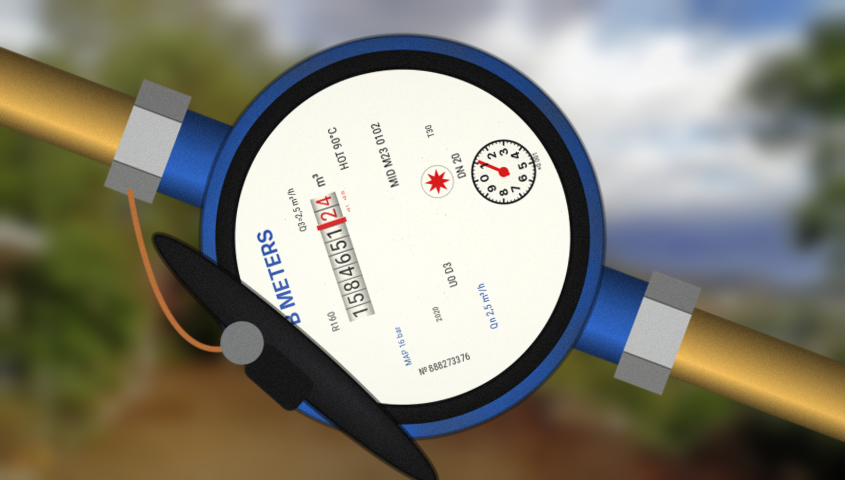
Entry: 1584651.241 m³
